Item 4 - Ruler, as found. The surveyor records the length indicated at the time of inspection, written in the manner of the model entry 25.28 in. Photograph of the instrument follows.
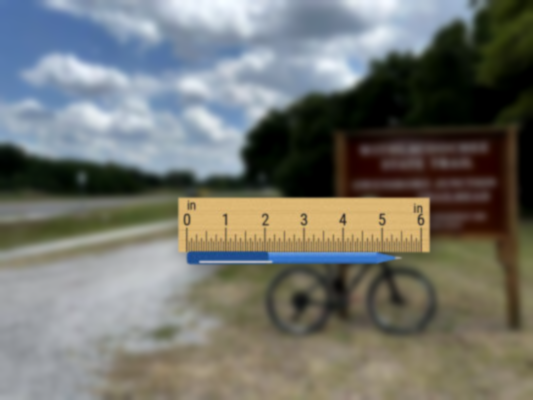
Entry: 5.5 in
